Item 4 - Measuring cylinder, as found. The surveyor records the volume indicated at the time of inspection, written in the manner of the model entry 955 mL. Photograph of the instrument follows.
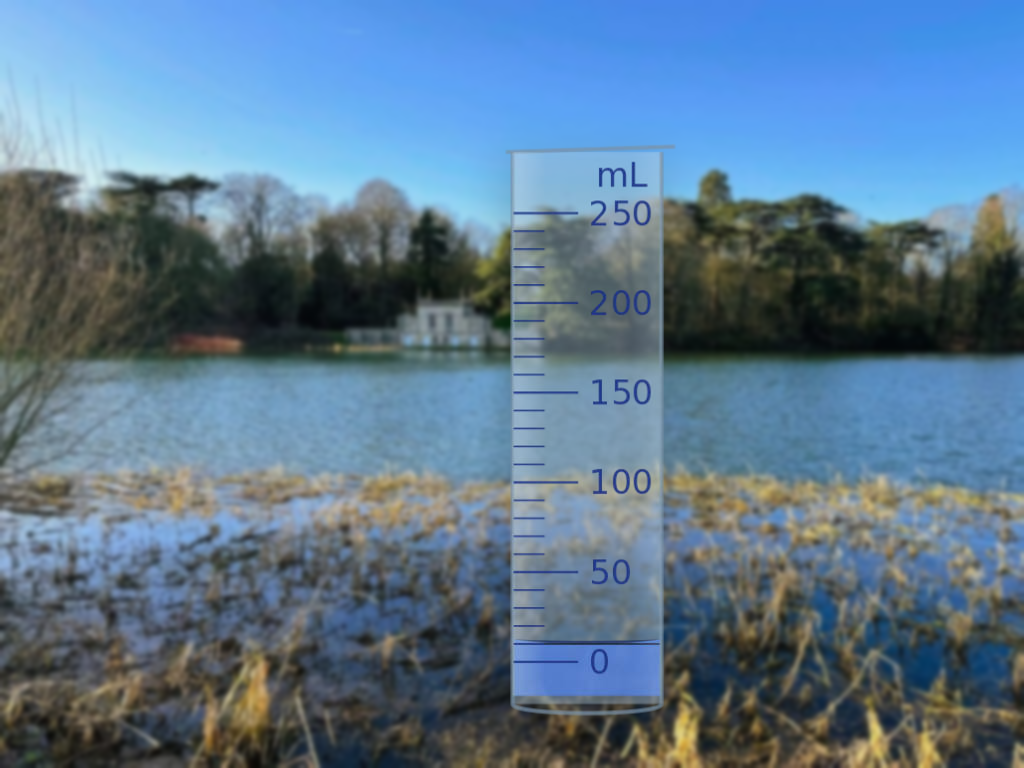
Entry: 10 mL
